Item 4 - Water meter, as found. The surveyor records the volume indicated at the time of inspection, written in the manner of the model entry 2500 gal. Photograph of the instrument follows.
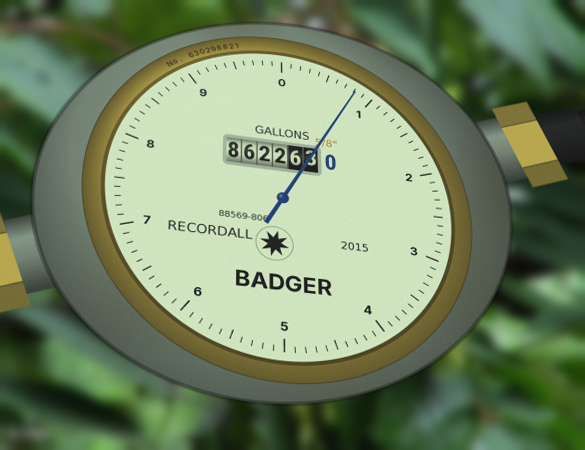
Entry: 8622630.8 gal
